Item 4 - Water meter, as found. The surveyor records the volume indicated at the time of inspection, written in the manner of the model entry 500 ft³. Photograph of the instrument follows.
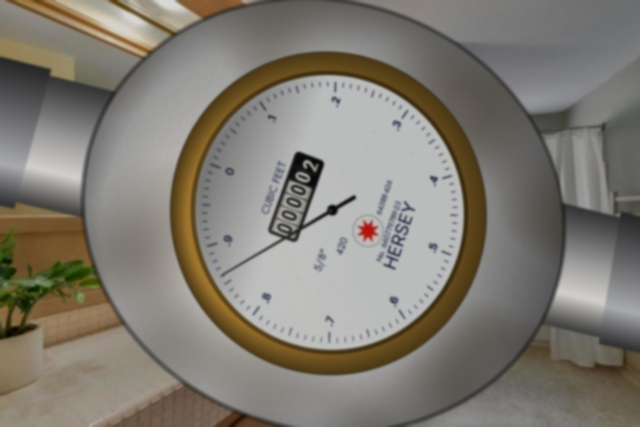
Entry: 1.86 ft³
